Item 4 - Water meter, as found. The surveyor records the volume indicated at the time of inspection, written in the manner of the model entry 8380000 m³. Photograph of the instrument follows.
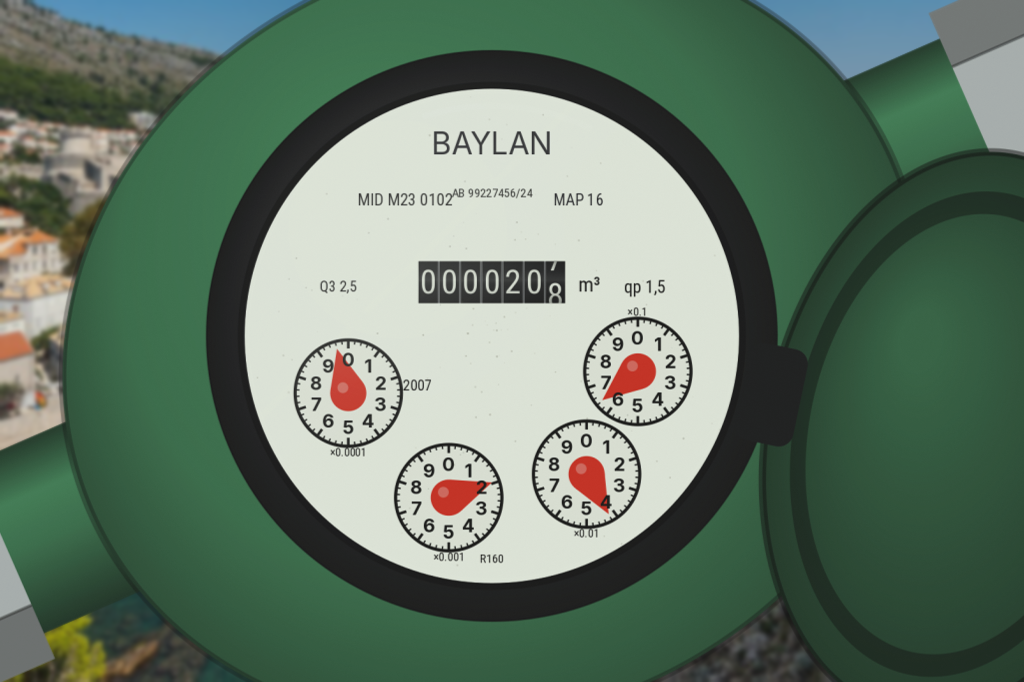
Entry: 207.6419 m³
